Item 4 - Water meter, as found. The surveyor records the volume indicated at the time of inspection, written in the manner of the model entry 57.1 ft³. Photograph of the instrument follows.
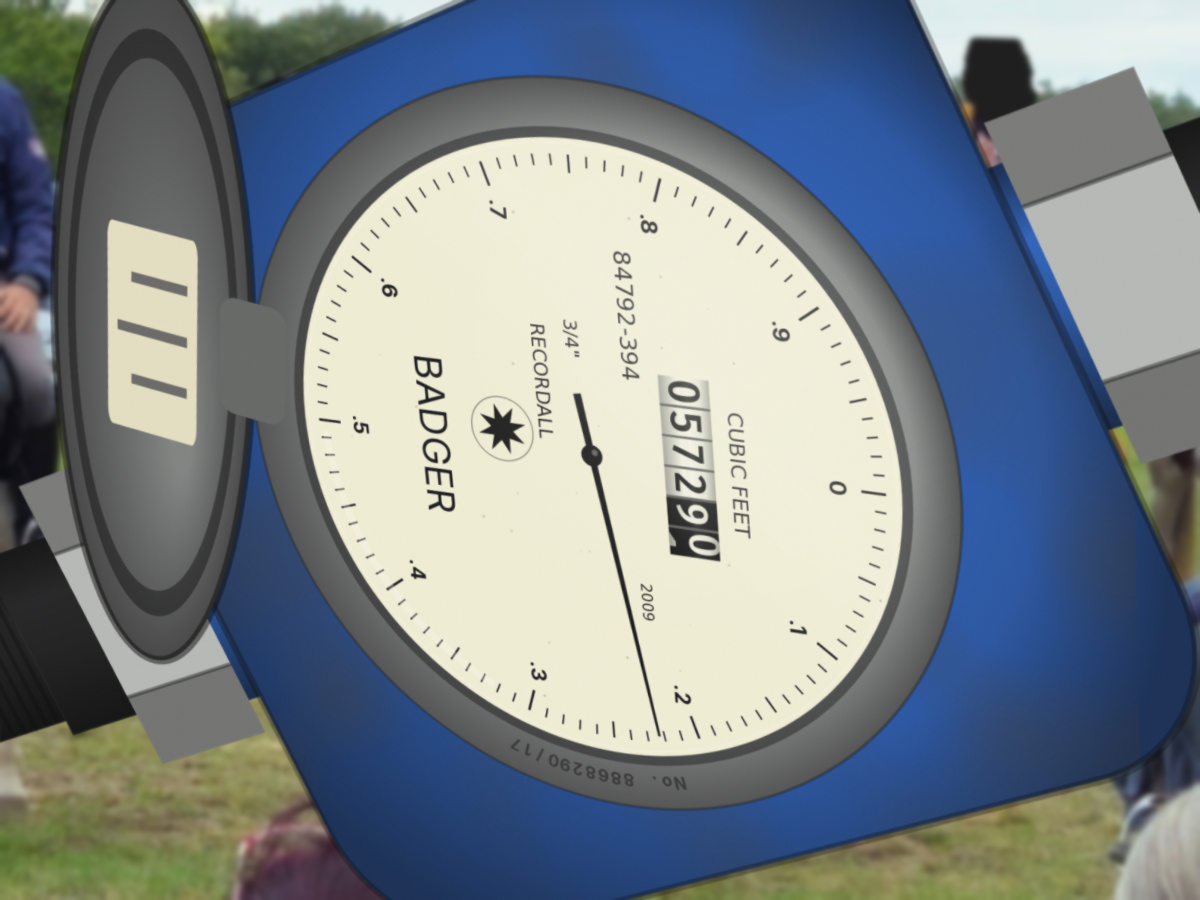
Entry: 57290.22 ft³
